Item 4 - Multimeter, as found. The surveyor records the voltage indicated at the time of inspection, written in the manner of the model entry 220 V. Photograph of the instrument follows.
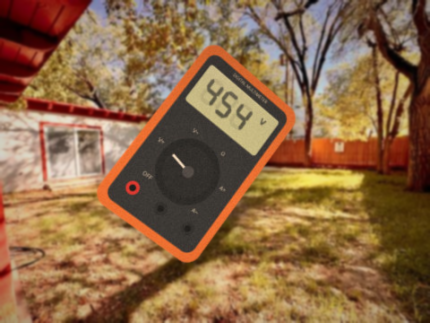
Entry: 454 V
